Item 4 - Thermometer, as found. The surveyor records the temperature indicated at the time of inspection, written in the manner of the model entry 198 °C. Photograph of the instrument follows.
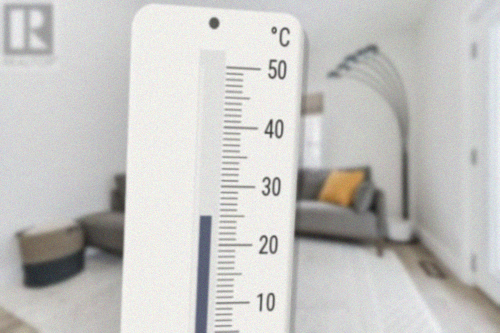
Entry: 25 °C
